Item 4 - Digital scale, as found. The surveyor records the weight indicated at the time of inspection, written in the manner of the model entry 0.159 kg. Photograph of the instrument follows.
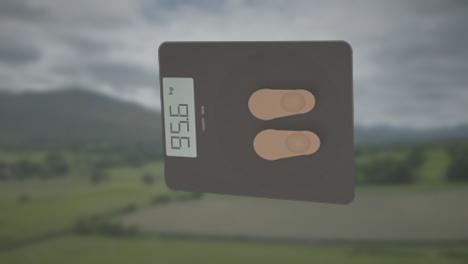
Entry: 95.6 kg
